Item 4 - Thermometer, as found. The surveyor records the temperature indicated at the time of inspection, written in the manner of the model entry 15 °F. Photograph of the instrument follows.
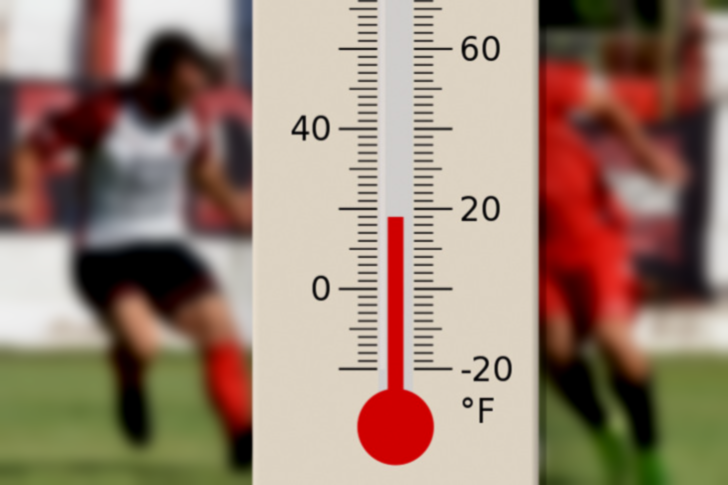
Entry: 18 °F
